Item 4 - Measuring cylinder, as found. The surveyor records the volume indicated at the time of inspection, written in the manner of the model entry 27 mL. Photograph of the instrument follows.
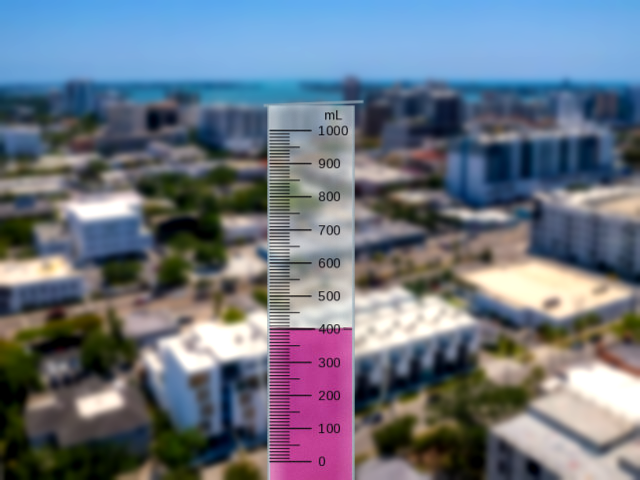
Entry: 400 mL
